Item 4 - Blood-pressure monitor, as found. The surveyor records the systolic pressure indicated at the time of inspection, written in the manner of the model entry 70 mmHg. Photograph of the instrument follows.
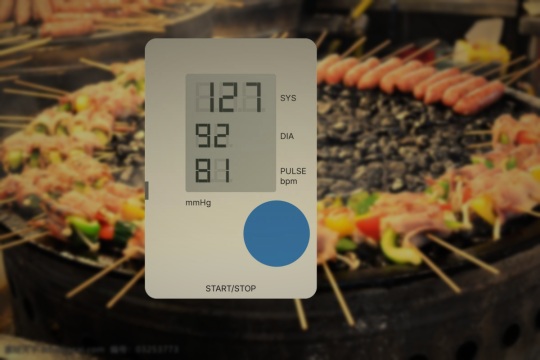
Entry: 127 mmHg
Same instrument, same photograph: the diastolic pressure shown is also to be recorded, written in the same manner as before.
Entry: 92 mmHg
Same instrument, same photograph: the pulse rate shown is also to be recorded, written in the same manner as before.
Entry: 81 bpm
